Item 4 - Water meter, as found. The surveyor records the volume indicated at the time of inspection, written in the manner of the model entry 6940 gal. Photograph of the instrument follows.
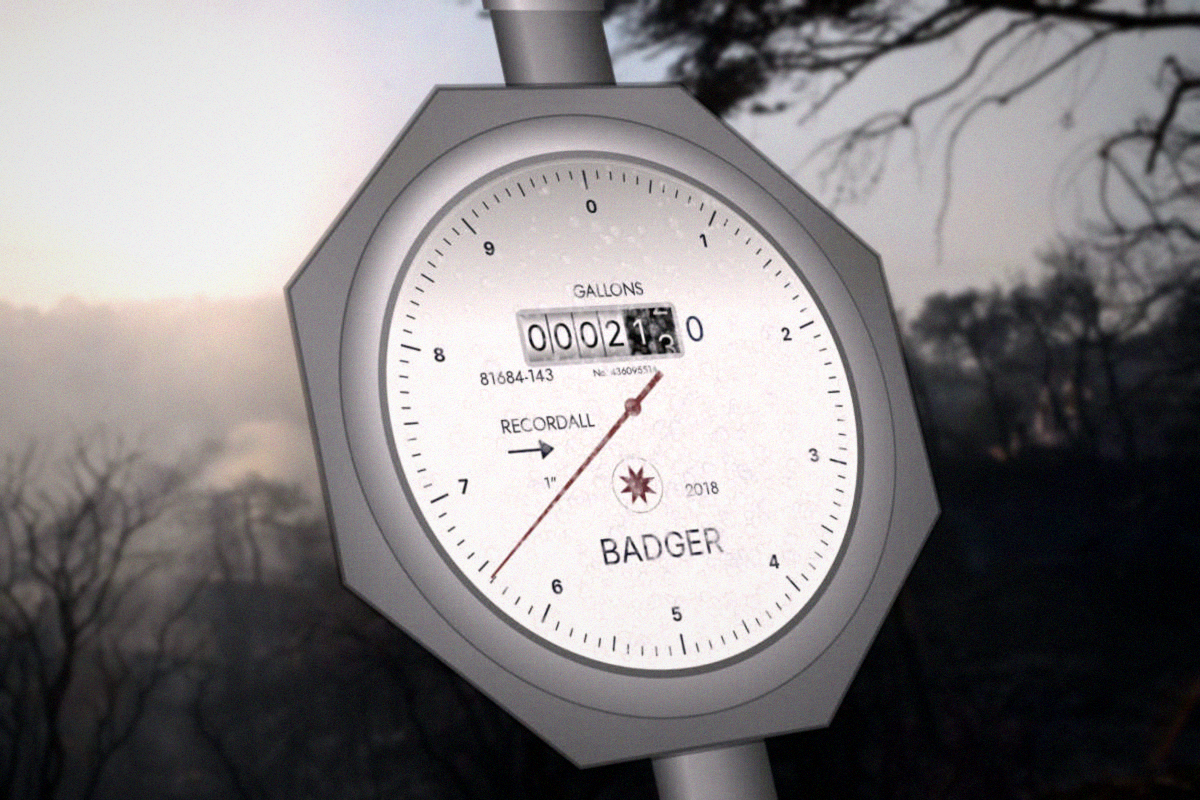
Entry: 2126.4 gal
